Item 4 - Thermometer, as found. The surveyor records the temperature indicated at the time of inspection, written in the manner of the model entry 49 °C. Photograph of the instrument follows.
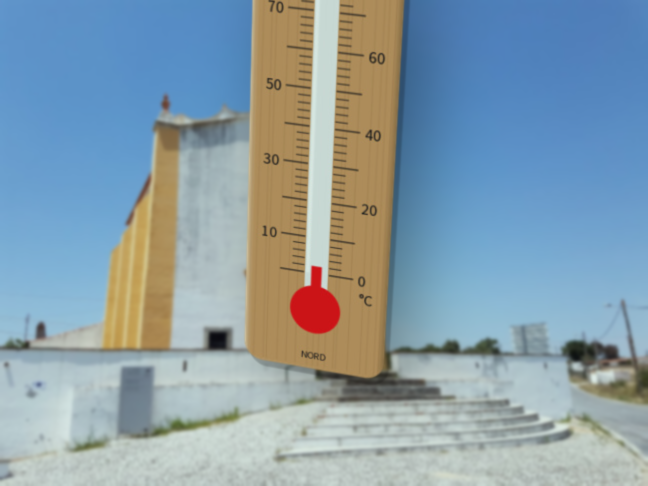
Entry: 2 °C
